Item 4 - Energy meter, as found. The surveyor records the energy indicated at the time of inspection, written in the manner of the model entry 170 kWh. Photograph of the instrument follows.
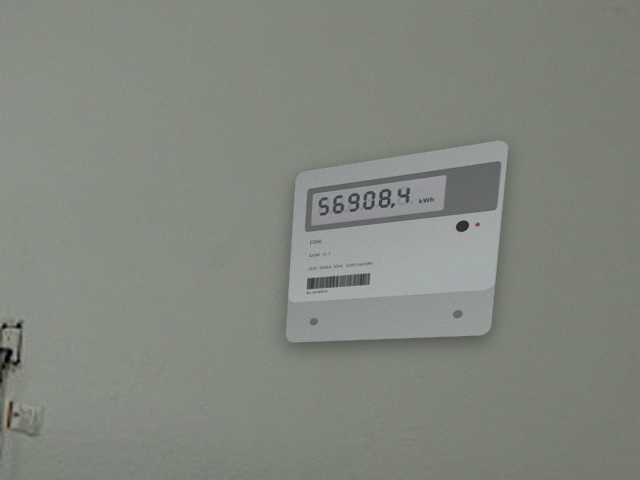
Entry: 56908.4 kWh
